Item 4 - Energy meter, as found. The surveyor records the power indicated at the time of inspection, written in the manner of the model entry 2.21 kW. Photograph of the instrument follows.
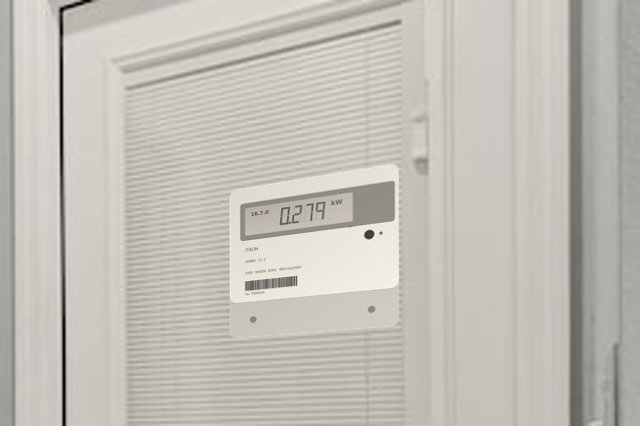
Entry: 0.279 kW
